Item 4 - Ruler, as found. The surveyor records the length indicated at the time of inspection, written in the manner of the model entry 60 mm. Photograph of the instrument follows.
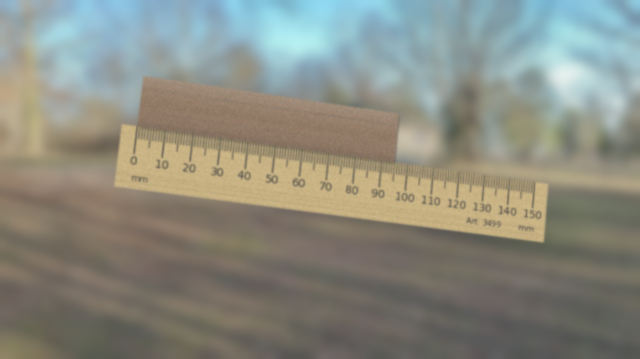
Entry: 95 mm
